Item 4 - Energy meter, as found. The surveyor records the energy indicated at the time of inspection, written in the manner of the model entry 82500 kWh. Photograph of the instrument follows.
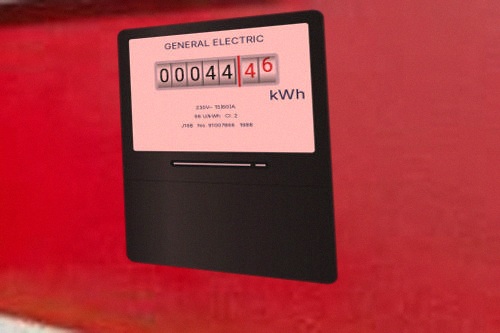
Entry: 44.46 kWh
